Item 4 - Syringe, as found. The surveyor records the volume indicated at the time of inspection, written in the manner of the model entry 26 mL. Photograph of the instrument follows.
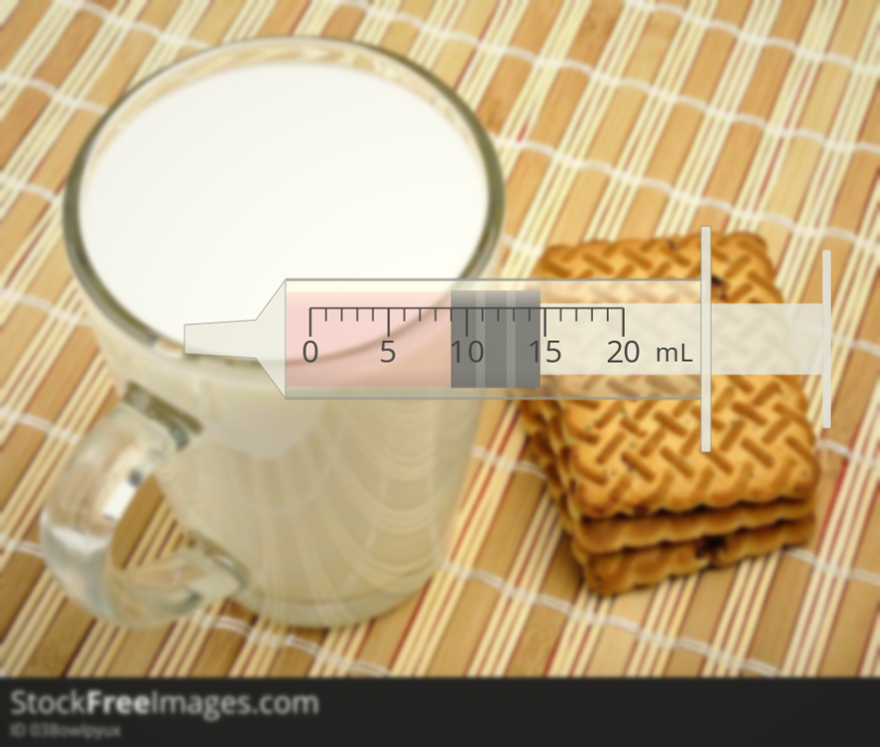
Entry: 9 mL
